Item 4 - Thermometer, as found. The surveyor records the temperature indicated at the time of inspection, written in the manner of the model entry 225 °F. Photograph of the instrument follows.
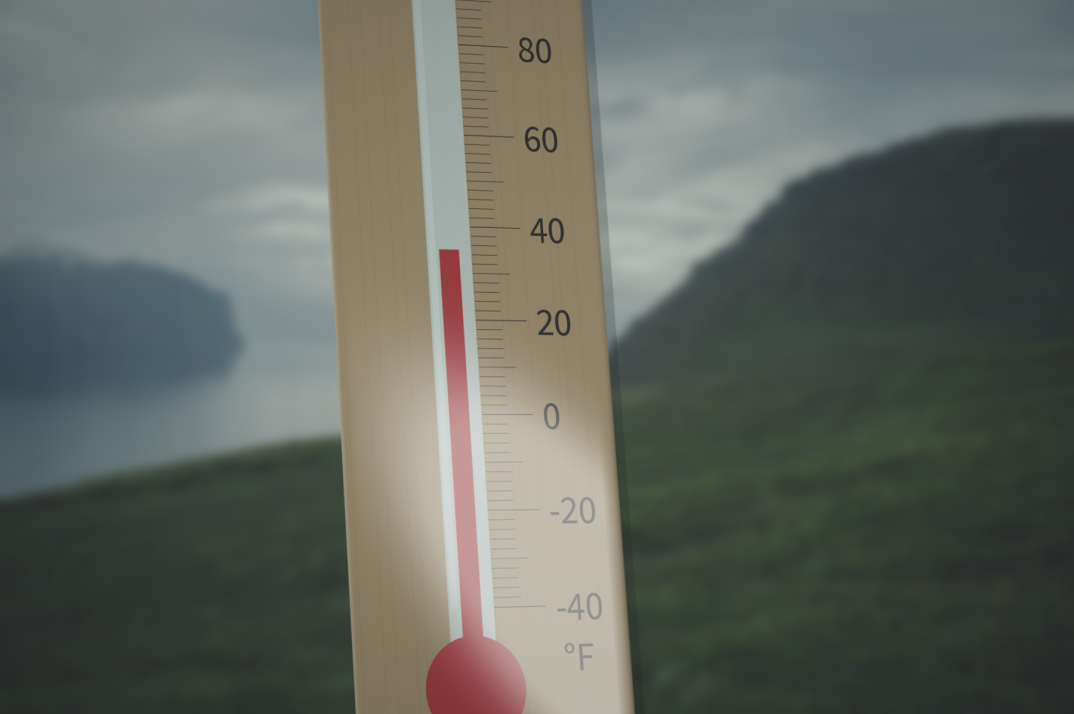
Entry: 35 °F
